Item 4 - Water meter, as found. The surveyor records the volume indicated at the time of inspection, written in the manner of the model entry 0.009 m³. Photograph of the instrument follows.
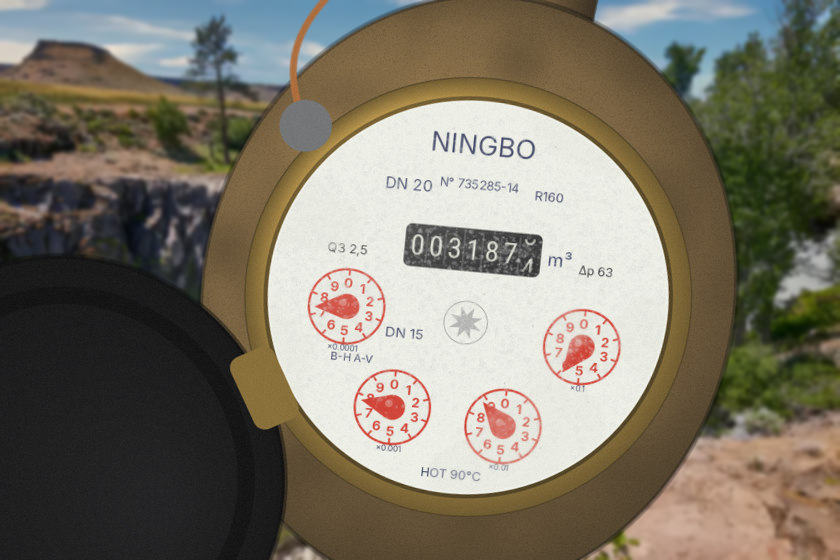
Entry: 31873.5877 m³
